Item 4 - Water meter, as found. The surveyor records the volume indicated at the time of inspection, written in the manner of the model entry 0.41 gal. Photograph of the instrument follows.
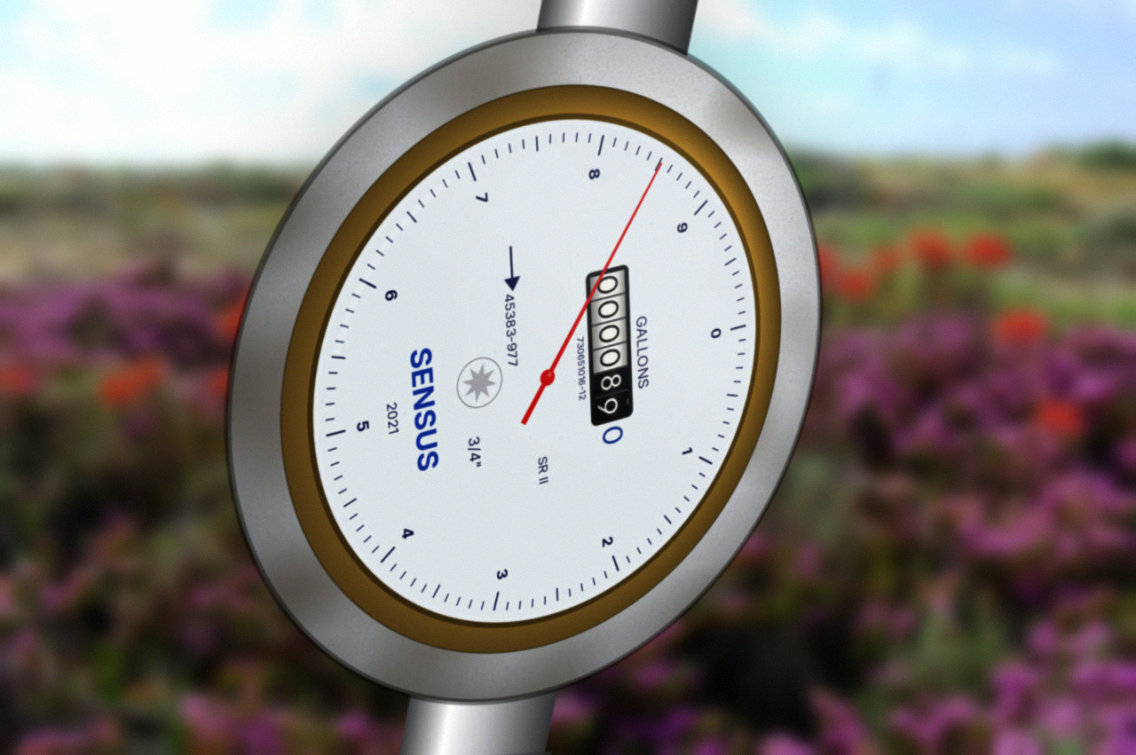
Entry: 888.5 gal
